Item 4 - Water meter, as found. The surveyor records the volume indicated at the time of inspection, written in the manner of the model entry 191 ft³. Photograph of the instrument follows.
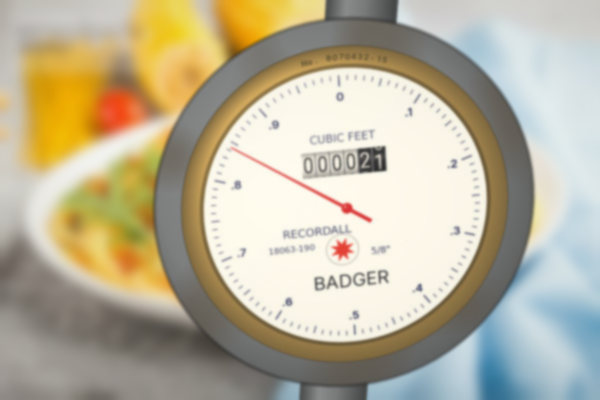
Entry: 20.84 ft³
